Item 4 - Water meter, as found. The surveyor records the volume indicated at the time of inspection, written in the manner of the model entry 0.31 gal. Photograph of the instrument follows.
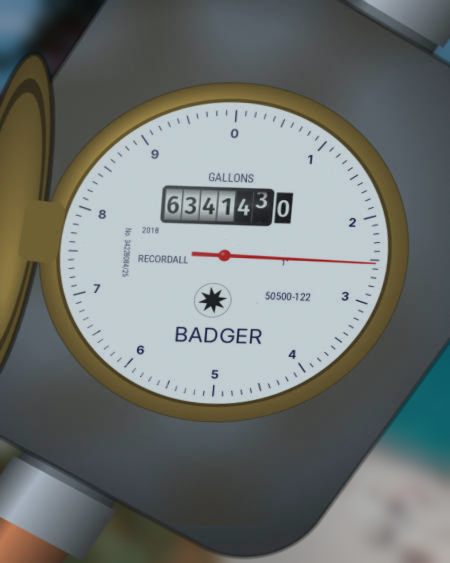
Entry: 6341432.5 gal
